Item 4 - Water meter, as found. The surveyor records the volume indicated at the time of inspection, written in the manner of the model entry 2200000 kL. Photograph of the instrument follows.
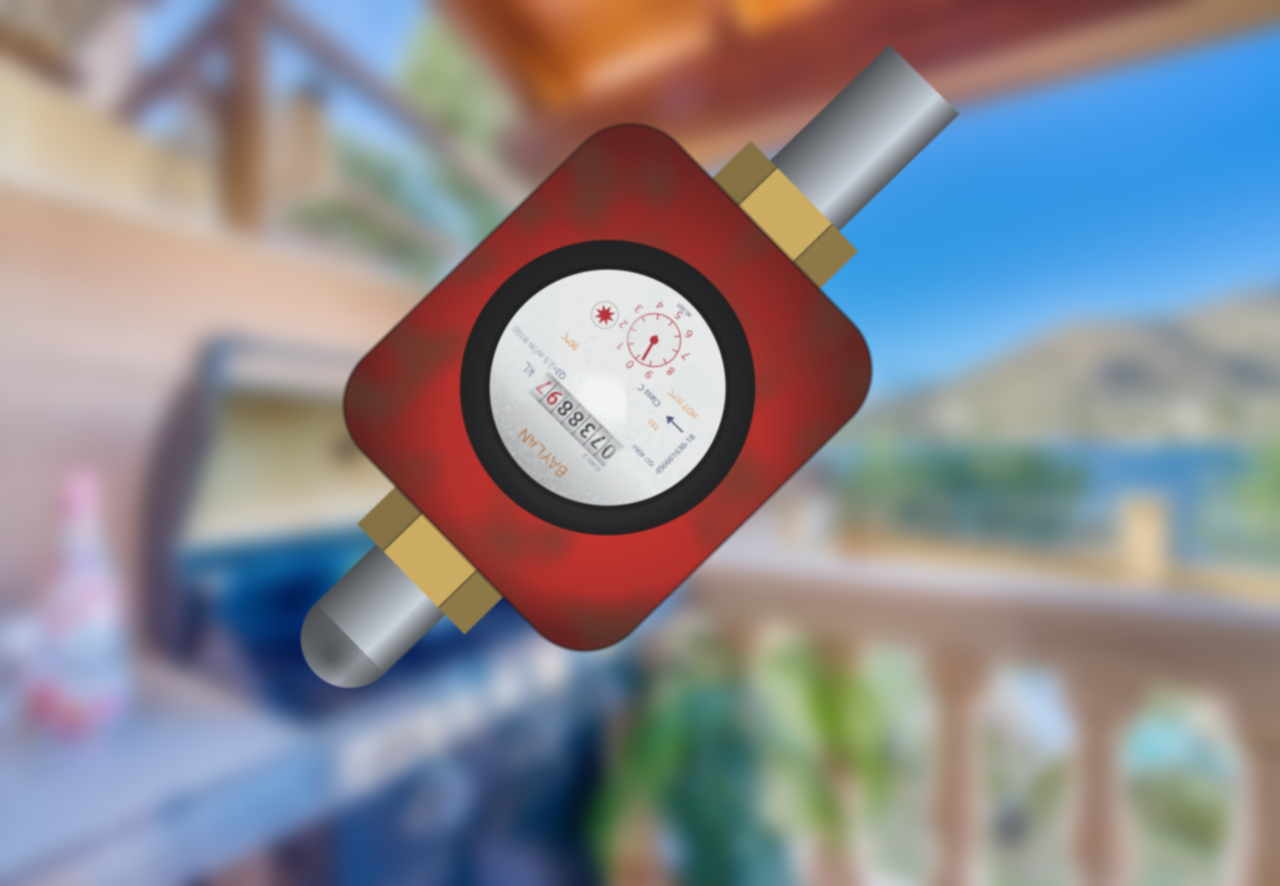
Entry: 7388.969 kL
